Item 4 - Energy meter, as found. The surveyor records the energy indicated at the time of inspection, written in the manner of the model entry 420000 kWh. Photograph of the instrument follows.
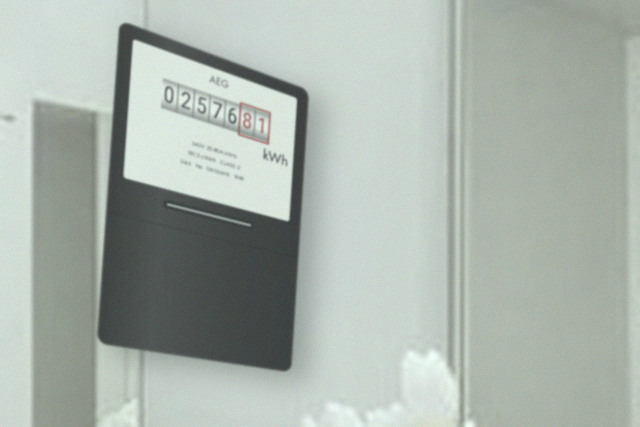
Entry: 2576.81 kWh
